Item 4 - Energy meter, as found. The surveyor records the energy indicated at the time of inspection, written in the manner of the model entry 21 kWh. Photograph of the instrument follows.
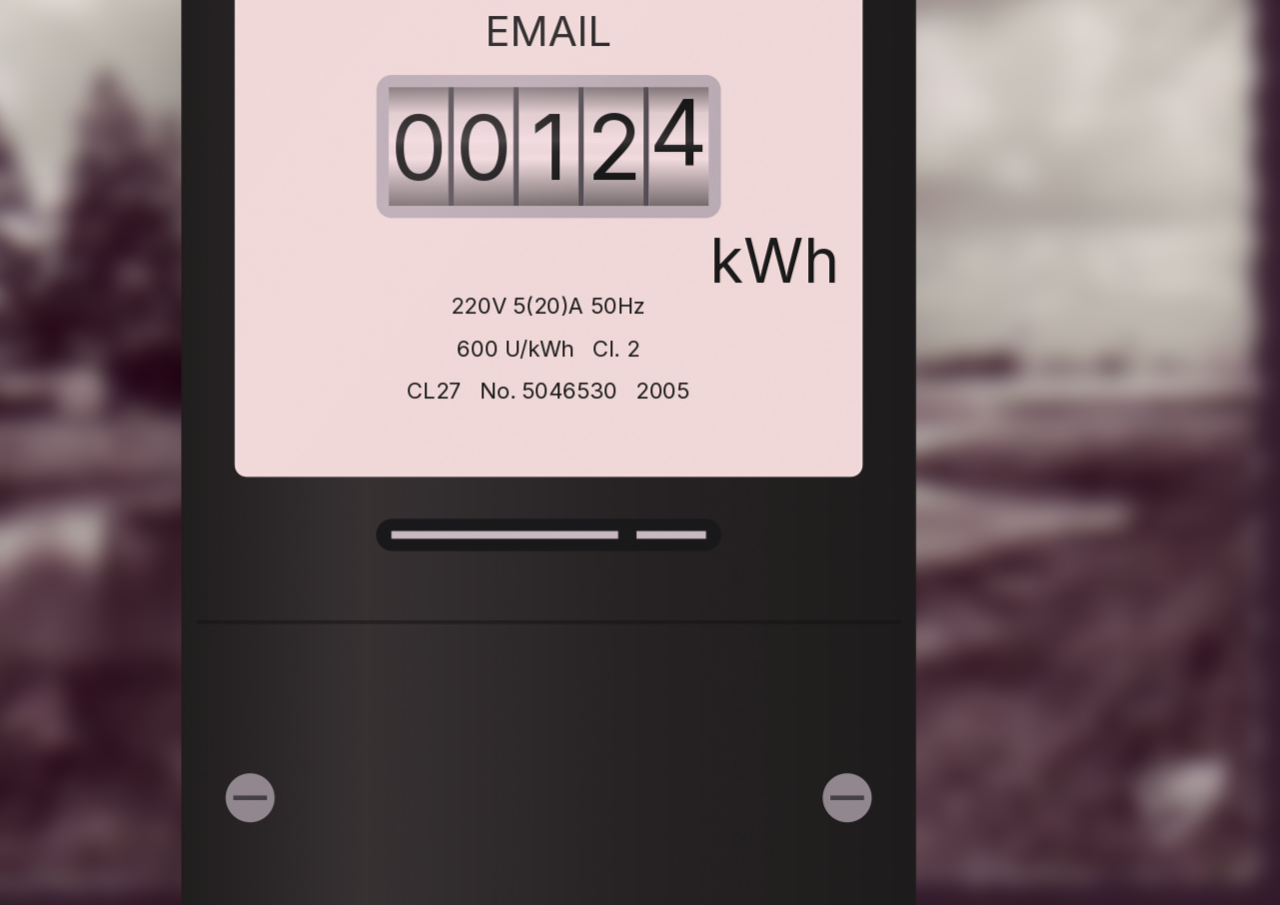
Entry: 124 kWh
